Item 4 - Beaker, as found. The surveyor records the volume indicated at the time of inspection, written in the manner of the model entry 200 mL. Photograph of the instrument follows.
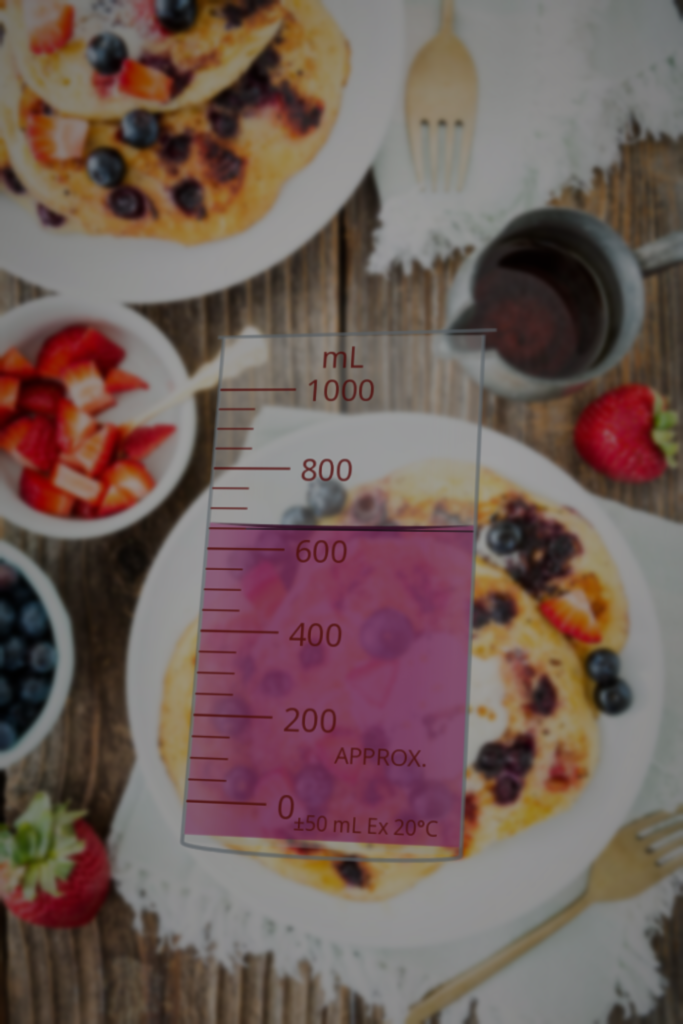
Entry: 650 mL
